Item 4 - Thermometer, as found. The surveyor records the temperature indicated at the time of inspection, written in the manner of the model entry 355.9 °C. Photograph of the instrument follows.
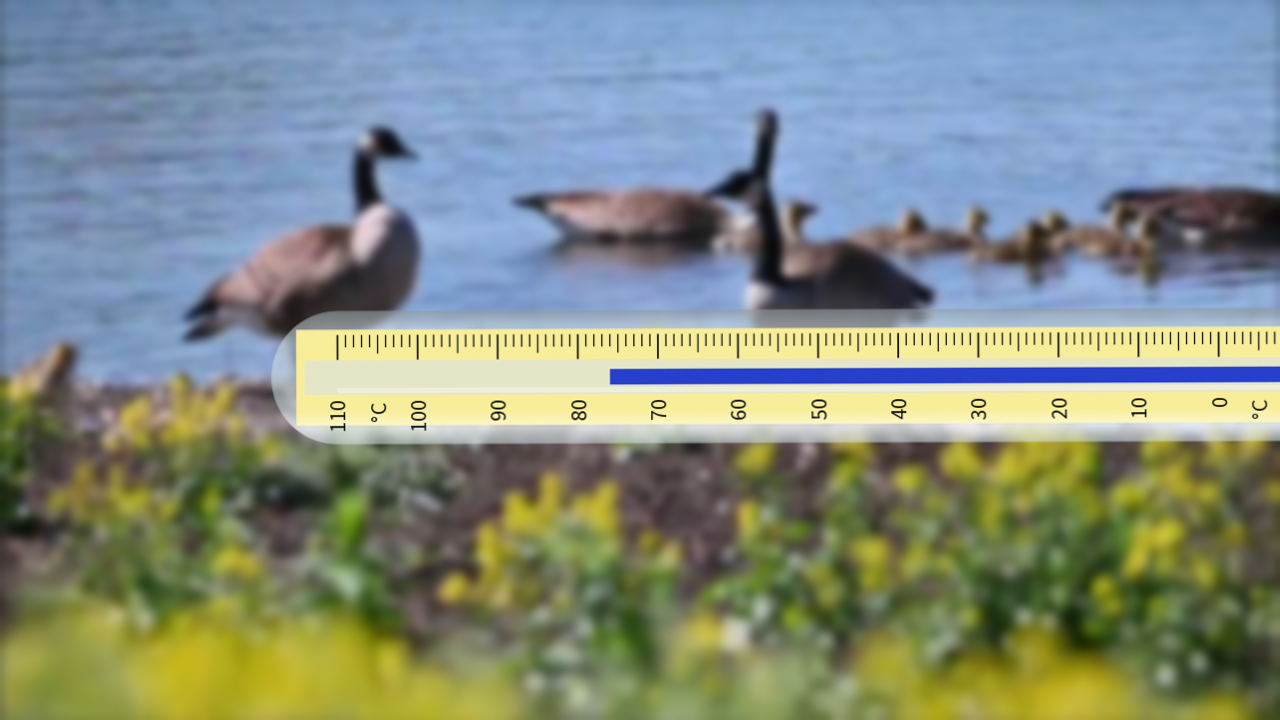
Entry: 76 °C
